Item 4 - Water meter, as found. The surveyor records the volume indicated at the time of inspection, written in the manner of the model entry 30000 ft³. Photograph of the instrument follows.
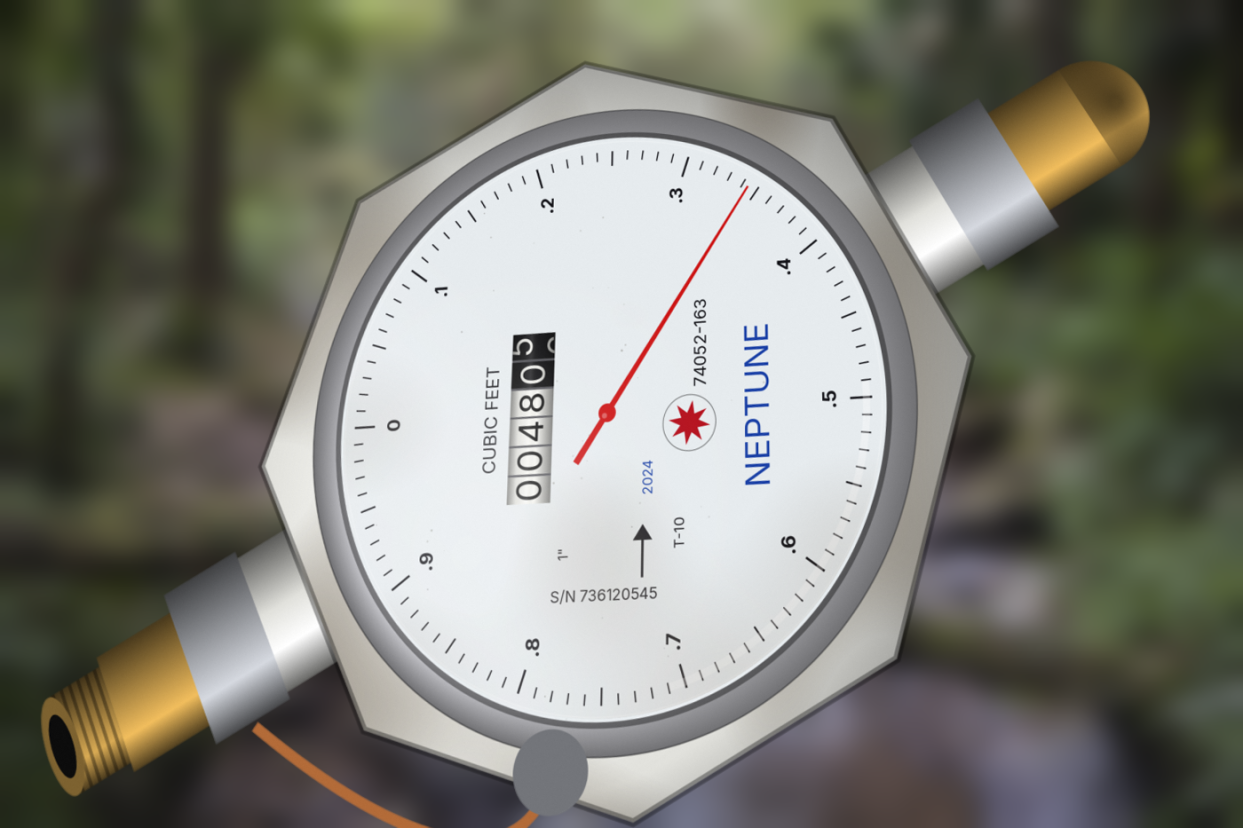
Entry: 4805.34 ft³
